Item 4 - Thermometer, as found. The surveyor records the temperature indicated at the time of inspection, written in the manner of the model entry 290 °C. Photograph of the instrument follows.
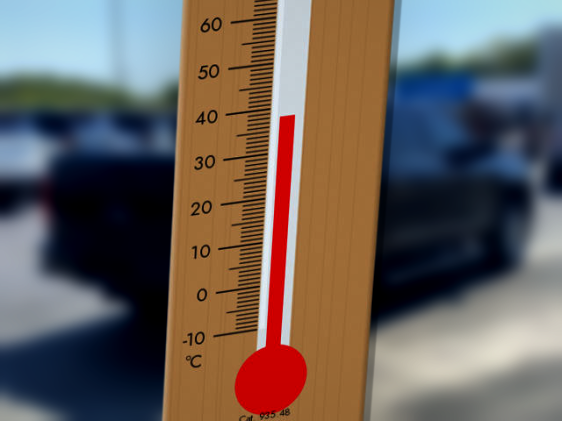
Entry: 38 °C
